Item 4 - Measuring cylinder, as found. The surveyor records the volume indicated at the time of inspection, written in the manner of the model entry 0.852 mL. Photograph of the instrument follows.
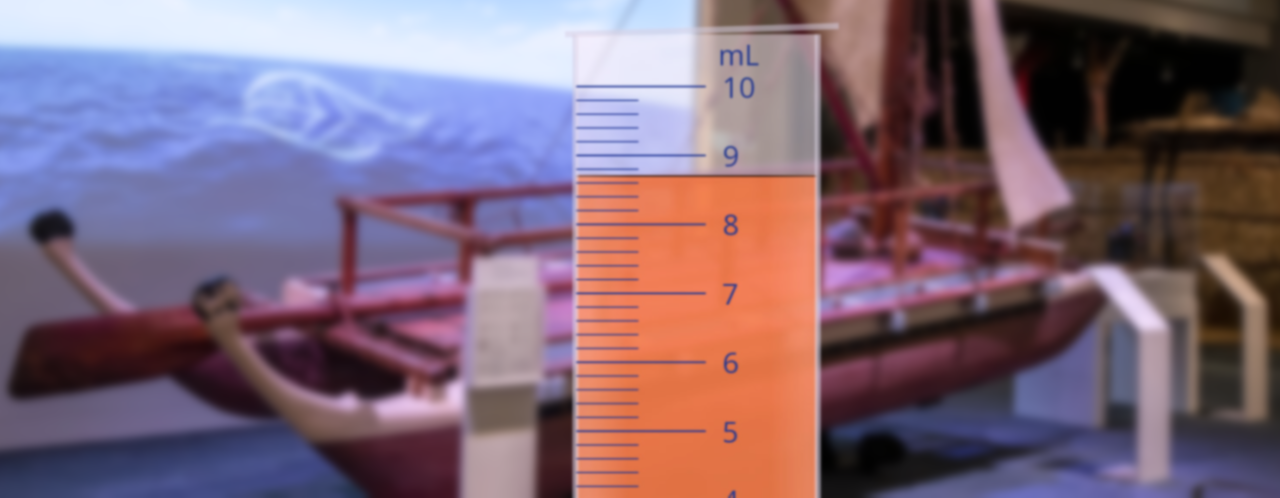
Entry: 8.7 mL
